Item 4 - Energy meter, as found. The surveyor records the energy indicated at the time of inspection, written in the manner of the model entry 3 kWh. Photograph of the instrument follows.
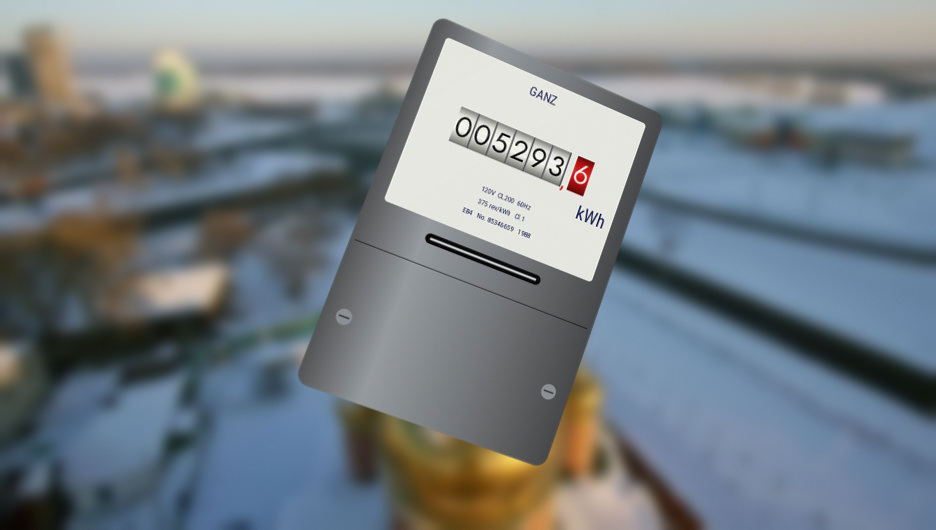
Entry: 5293.6 kWh
